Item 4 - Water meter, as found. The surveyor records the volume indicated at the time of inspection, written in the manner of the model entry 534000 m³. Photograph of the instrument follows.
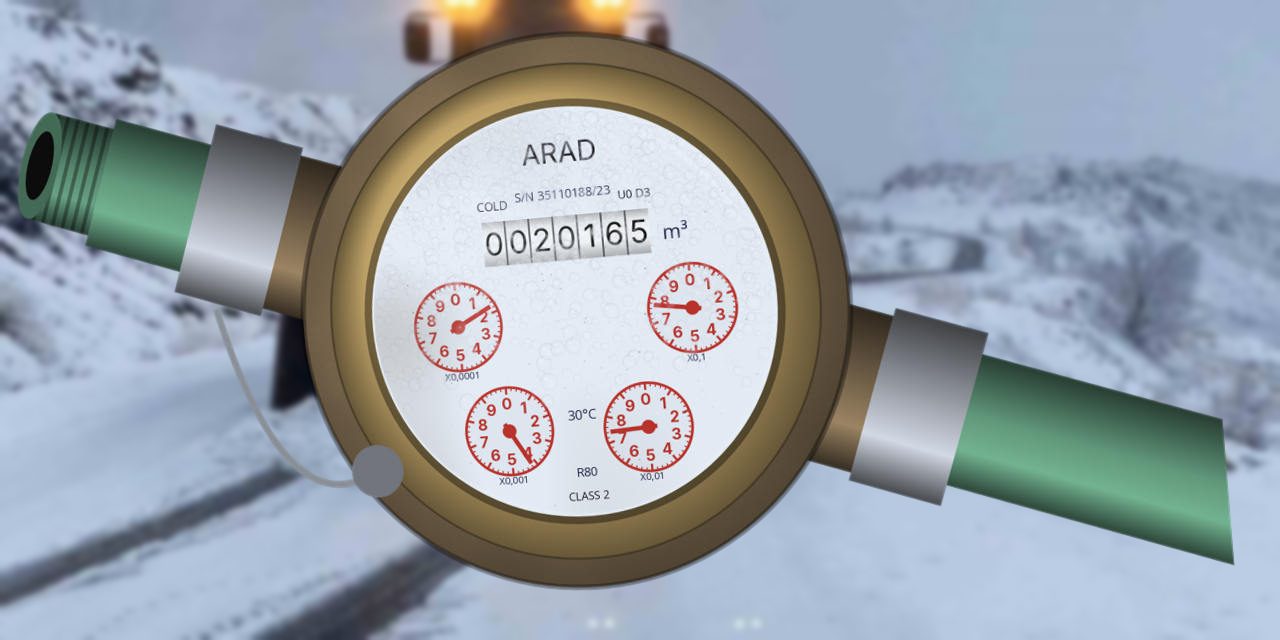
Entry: 20165.7741 m³
